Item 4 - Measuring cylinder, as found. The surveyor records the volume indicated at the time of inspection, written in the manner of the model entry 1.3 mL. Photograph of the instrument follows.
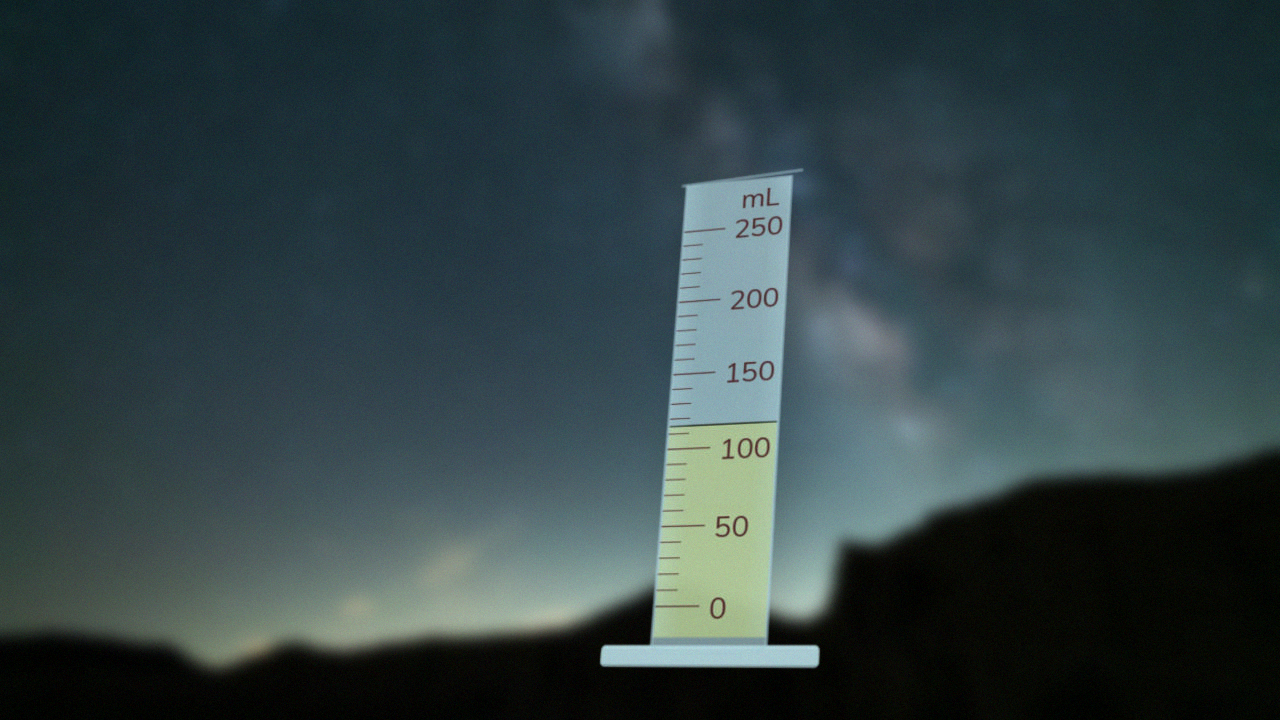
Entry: 115 mL
